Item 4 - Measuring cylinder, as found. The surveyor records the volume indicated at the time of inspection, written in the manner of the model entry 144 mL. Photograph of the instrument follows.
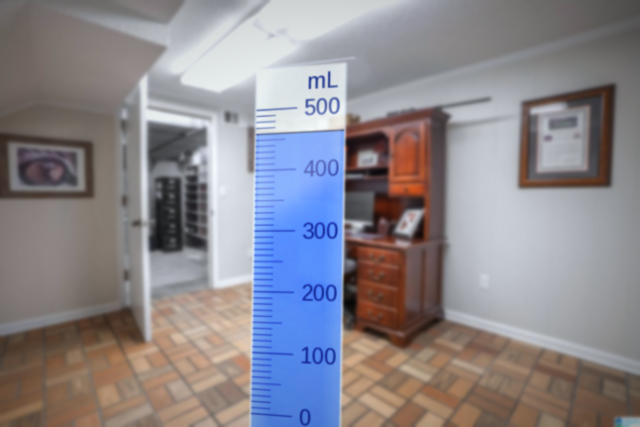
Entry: 460 mL
